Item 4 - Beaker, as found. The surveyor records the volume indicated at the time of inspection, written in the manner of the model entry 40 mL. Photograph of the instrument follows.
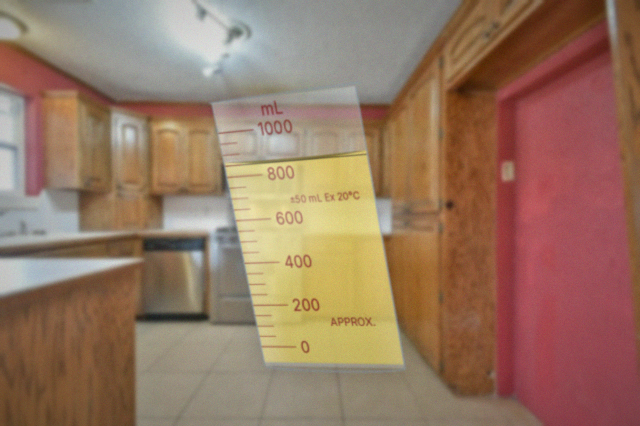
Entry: 850 mL
